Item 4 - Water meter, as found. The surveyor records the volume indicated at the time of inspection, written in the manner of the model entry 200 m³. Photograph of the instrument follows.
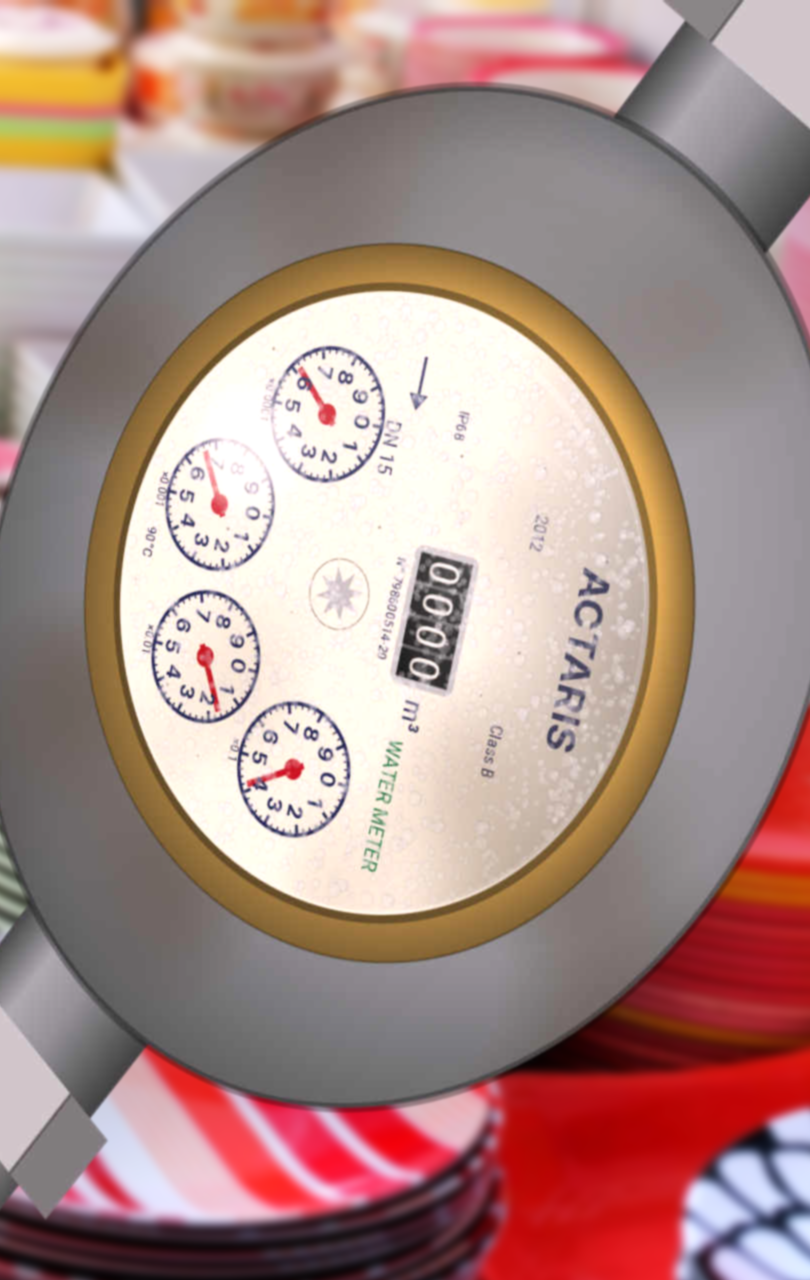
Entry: 0.4166 m³
